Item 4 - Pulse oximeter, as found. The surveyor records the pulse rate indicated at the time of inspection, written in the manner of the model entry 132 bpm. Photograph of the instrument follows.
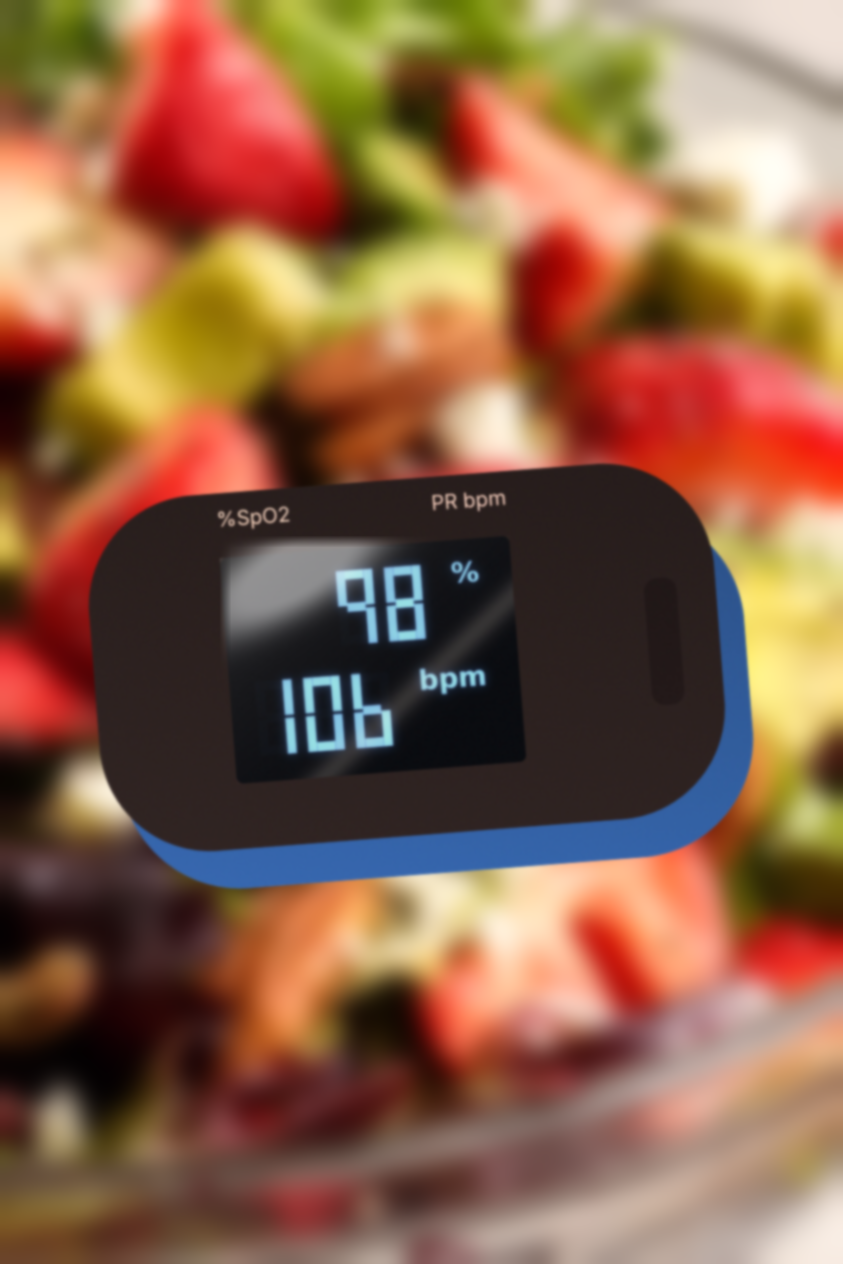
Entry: 106 bpm
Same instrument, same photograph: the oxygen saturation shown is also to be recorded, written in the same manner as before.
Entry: 98 %
